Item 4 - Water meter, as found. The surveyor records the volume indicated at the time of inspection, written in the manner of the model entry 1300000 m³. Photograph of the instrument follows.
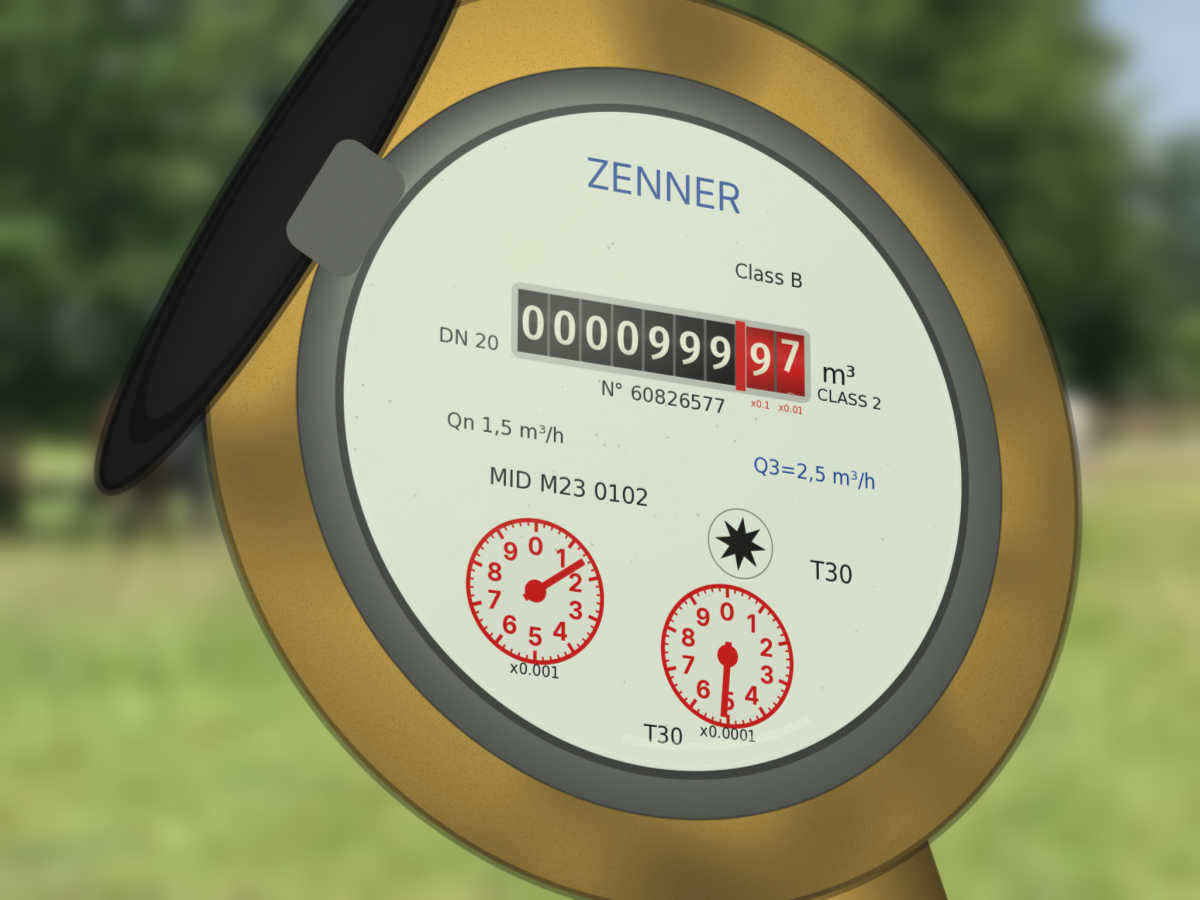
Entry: 999.9715 m³
